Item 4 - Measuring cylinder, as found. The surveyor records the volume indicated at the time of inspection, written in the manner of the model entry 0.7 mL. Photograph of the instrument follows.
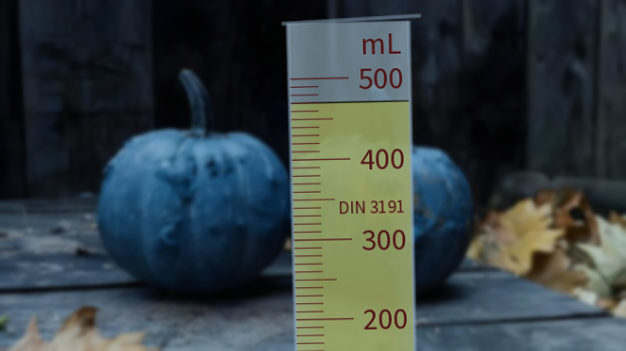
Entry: 470 mL
